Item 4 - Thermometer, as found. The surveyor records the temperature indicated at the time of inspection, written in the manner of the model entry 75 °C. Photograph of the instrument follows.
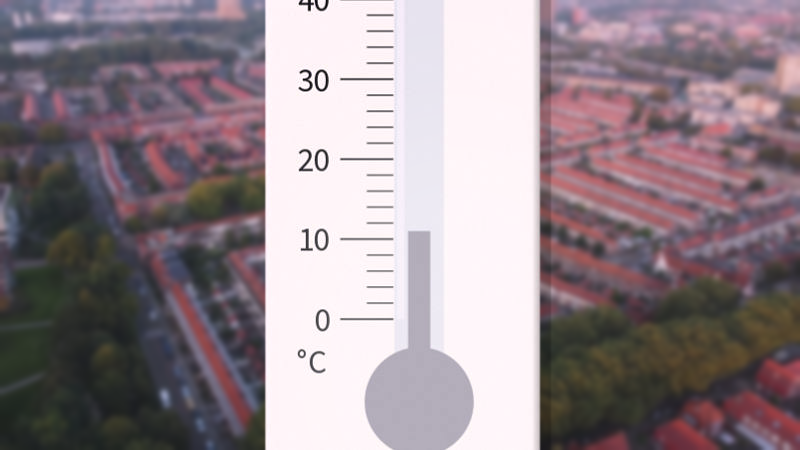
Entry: 11 °C
